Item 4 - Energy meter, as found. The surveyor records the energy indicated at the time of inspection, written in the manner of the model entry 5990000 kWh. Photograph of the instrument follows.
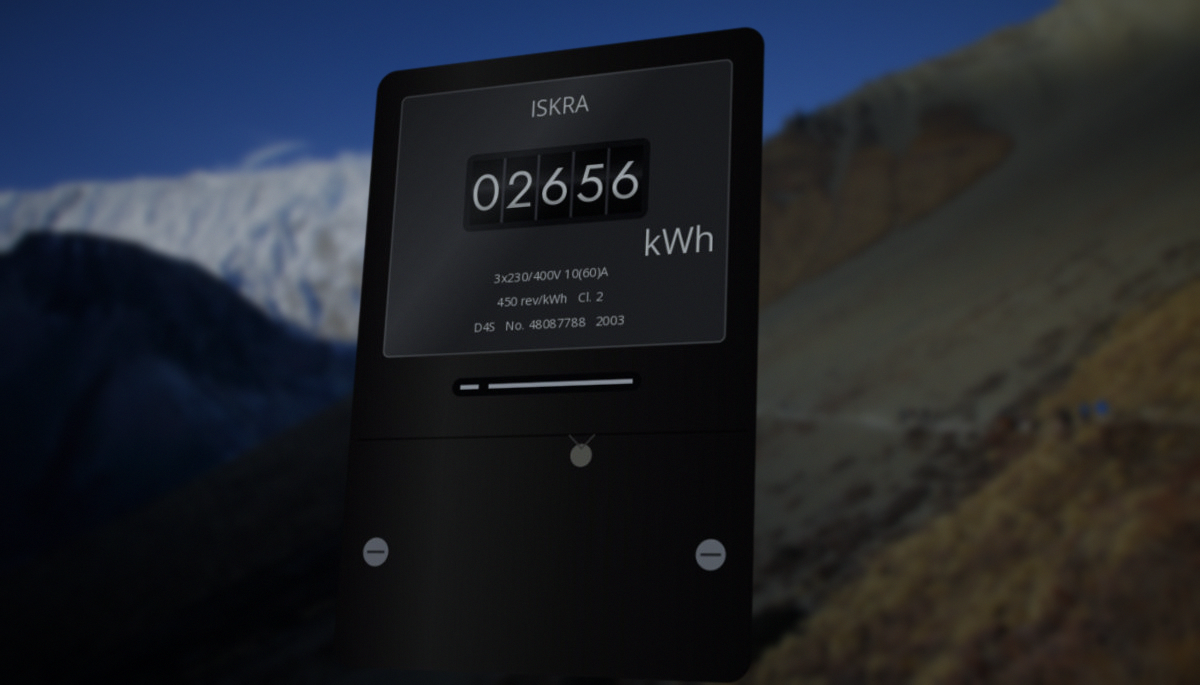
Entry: 2656 kWh
